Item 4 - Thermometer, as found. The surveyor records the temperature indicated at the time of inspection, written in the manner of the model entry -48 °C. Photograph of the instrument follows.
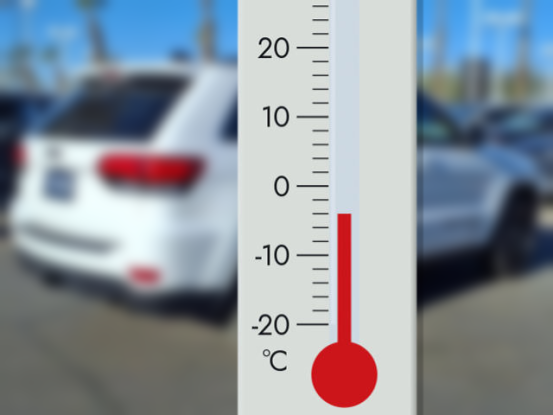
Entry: -4 °C
